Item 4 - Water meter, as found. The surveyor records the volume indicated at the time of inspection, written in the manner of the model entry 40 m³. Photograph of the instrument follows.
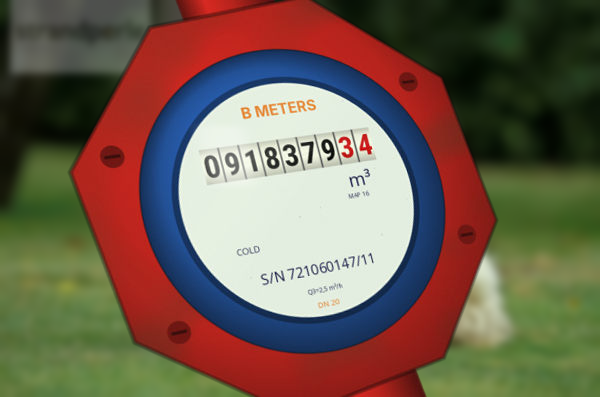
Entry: 918379.34 m³
